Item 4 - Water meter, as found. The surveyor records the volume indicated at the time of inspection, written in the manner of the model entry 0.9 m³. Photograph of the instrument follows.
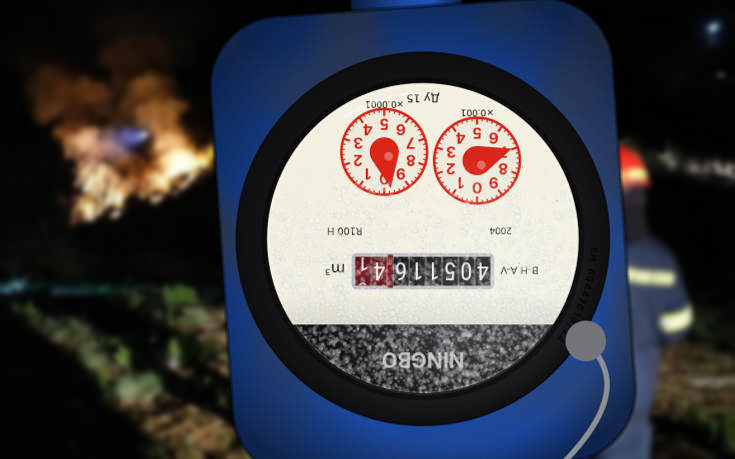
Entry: 405116.4069 m³
